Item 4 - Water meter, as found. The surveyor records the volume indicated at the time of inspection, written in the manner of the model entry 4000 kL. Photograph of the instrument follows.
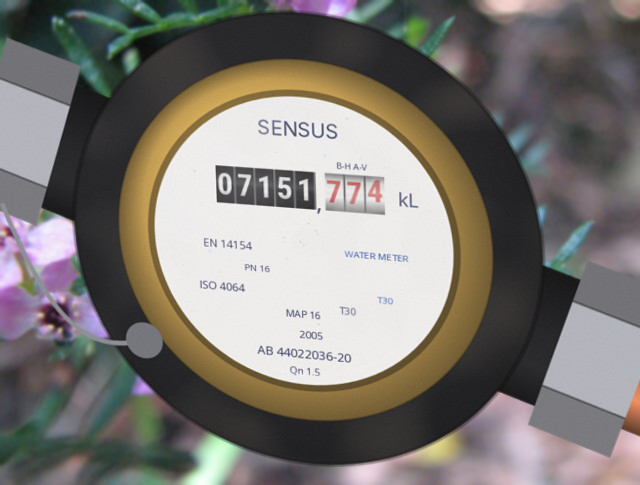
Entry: 7151.774 kL
